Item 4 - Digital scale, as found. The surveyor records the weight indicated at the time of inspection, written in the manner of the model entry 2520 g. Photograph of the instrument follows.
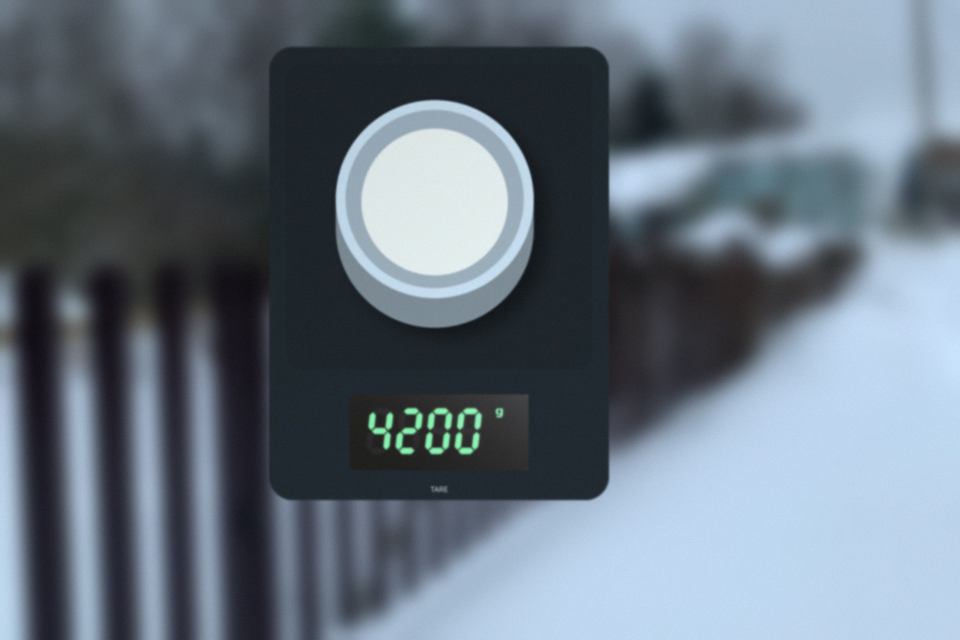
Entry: 4200 g
